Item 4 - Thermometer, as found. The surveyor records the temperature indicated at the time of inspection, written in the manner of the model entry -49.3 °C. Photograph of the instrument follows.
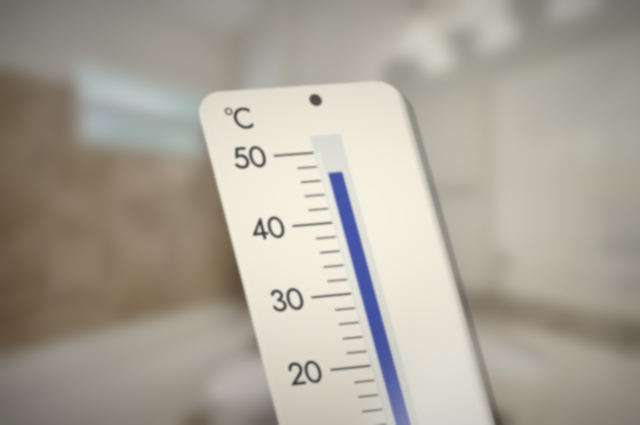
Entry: 47 °C
